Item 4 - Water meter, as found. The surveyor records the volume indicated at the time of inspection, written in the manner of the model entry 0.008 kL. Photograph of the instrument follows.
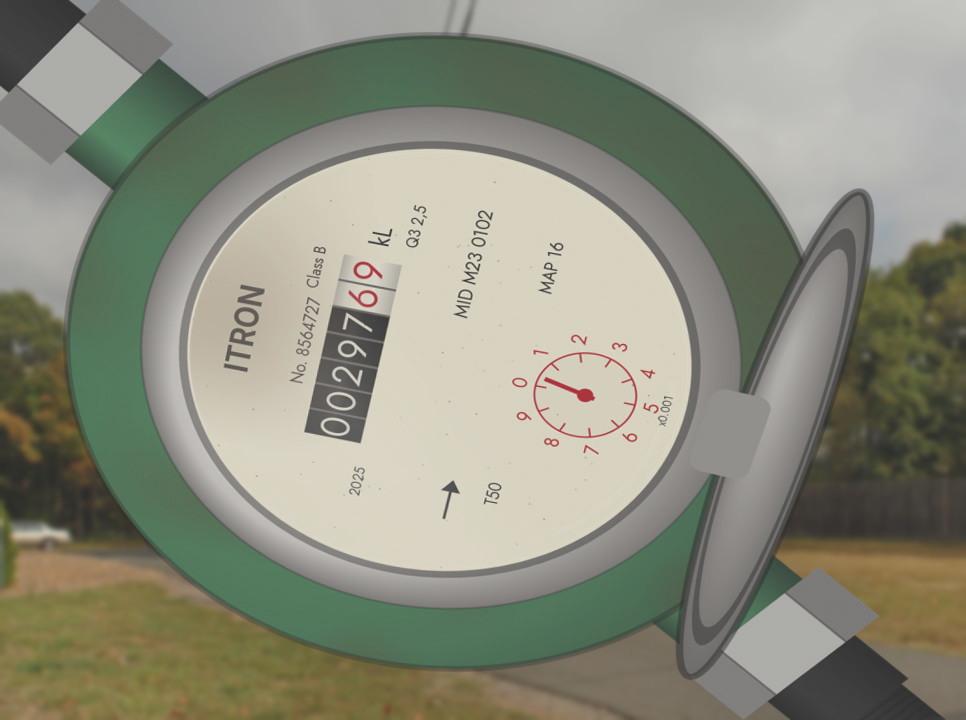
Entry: 297.690 kL
